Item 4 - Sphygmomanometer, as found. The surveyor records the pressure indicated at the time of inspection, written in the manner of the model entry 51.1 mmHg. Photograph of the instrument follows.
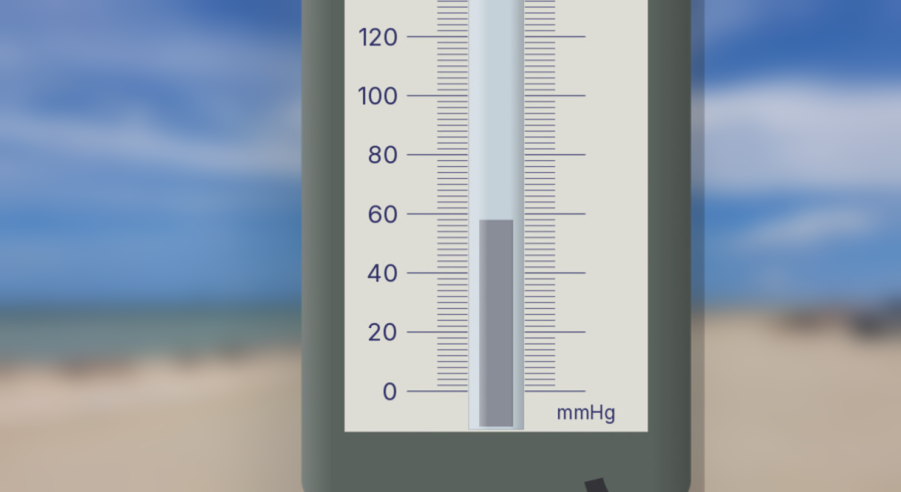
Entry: 58 mmHg
